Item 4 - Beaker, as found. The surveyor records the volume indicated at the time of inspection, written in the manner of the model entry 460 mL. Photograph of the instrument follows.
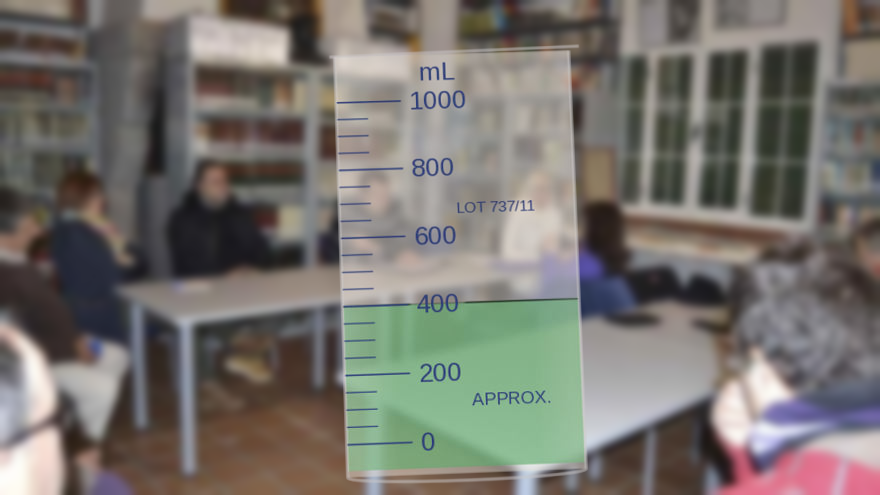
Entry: 400 mL
